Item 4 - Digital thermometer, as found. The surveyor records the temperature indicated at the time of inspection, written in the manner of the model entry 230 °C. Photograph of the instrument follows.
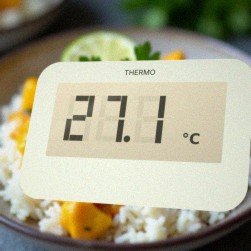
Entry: 27.1 °C
